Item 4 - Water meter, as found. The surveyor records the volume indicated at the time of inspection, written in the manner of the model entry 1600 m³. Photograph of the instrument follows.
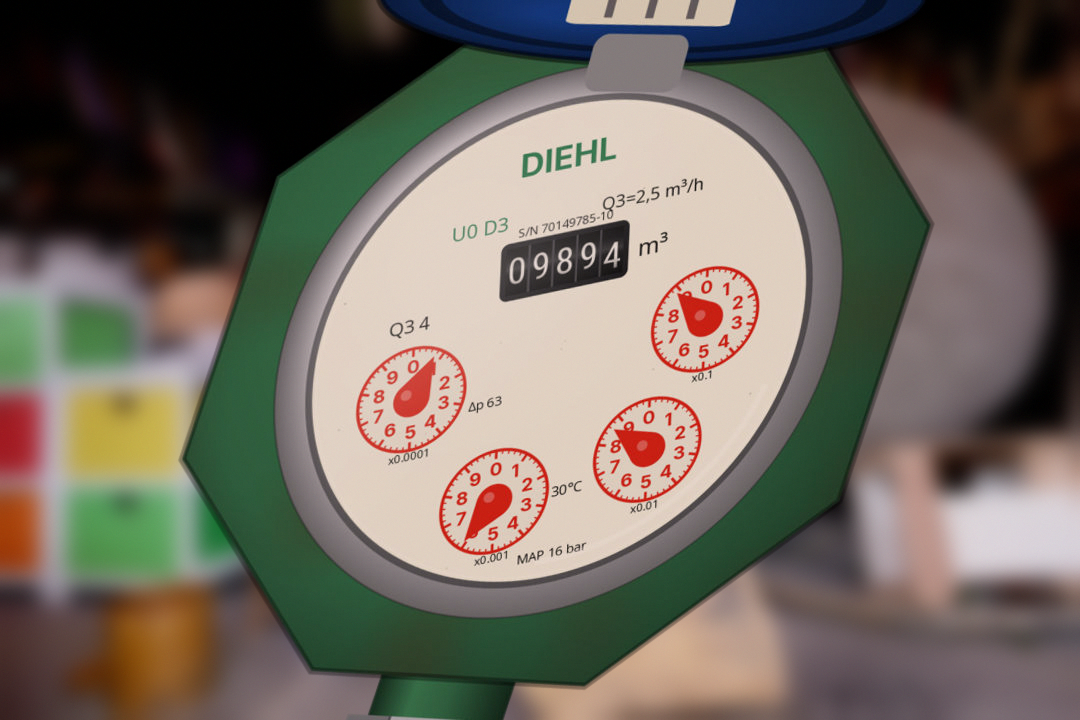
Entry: 9893.8860 m³
